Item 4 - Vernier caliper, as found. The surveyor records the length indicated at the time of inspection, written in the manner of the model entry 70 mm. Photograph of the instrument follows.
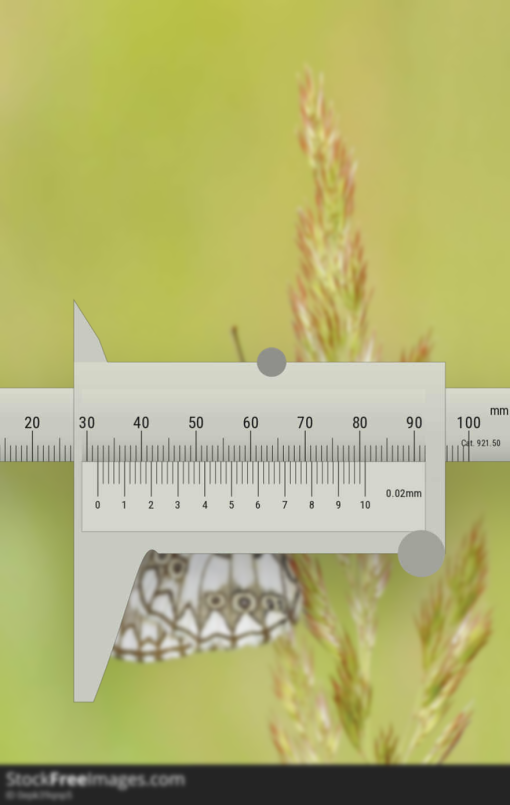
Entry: 32.0 mm
